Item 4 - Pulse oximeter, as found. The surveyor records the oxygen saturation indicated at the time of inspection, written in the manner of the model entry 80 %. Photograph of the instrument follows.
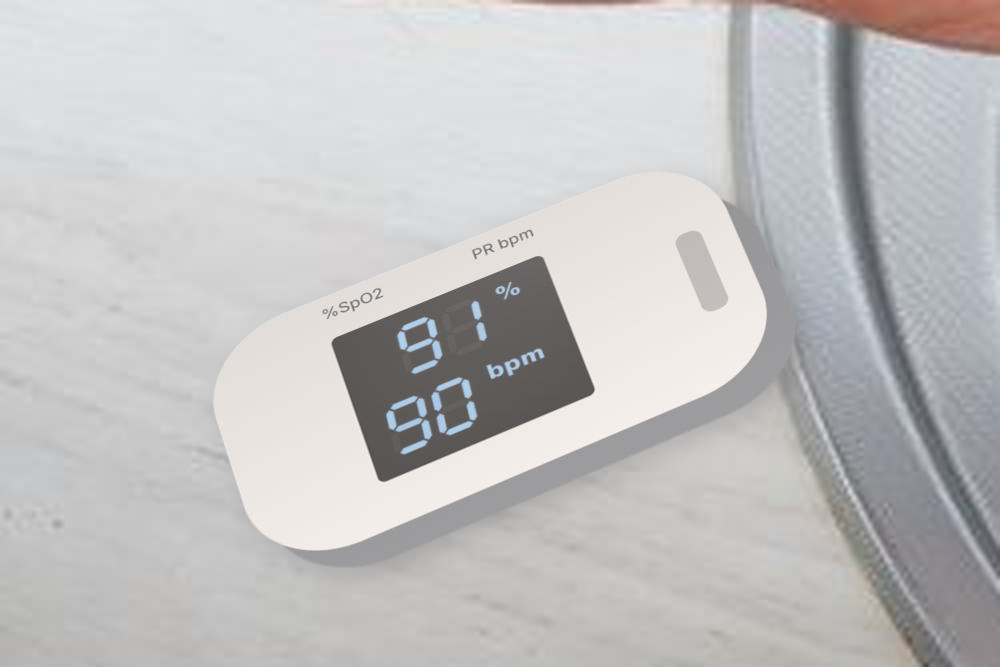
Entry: 91 %
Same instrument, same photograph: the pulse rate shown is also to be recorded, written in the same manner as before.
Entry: 90 bpm
